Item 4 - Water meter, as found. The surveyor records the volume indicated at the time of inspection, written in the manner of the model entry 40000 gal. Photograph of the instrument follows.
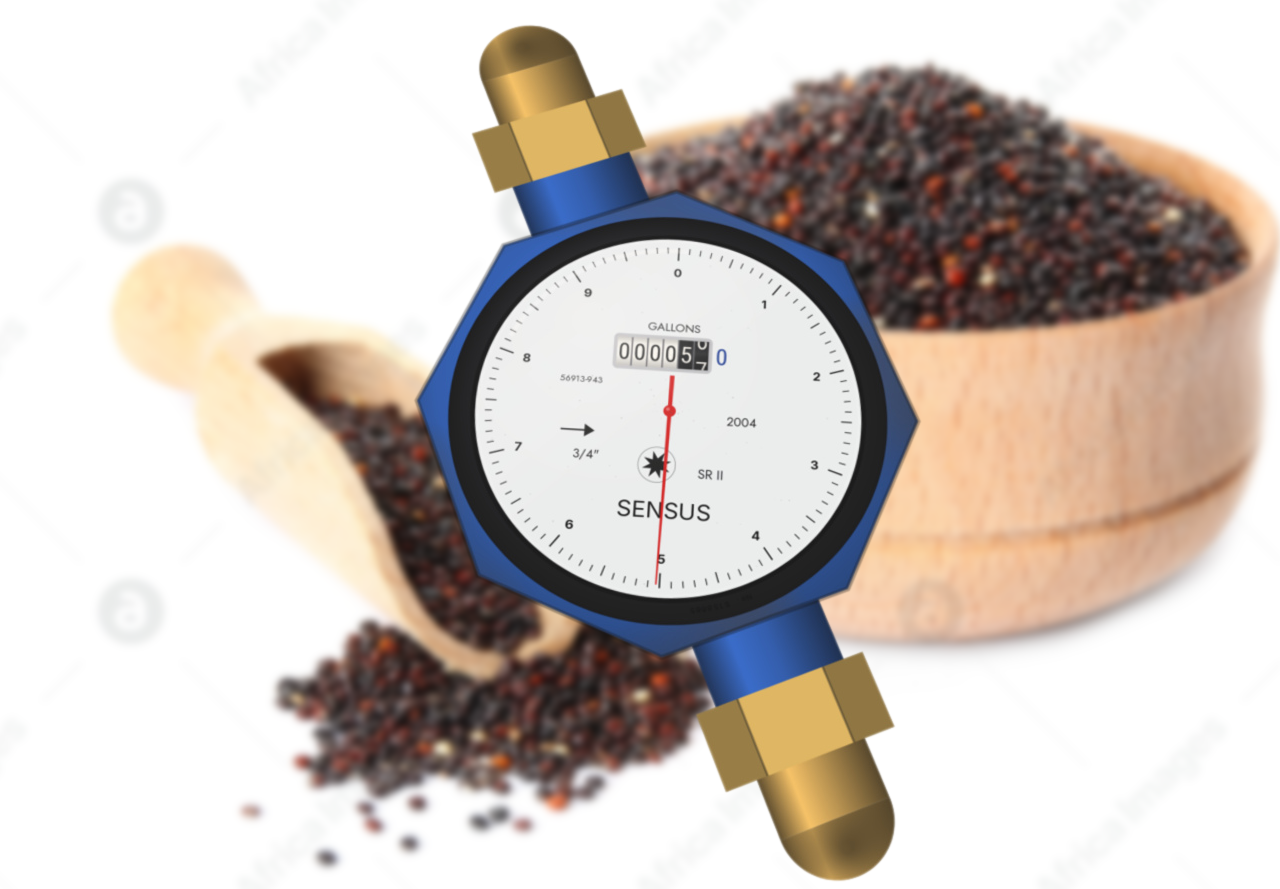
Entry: 565.0 gal
